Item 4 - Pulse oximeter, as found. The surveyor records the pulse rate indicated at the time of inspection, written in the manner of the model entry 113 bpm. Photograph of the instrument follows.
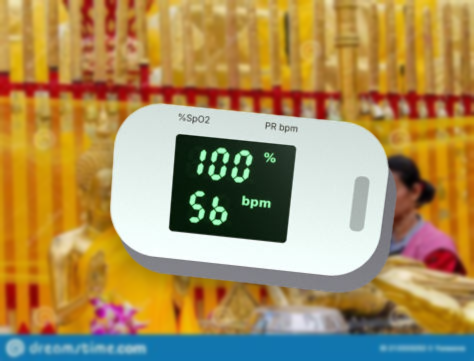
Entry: 56 bpm
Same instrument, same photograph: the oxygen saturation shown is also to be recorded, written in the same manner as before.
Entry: 100 %
